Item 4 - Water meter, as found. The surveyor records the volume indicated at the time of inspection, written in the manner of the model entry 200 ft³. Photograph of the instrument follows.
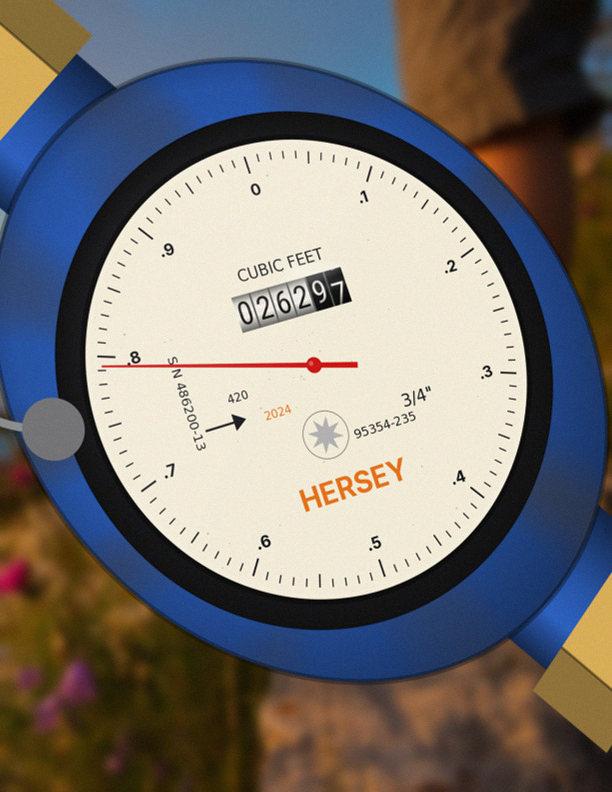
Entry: 26296.79 ft³
